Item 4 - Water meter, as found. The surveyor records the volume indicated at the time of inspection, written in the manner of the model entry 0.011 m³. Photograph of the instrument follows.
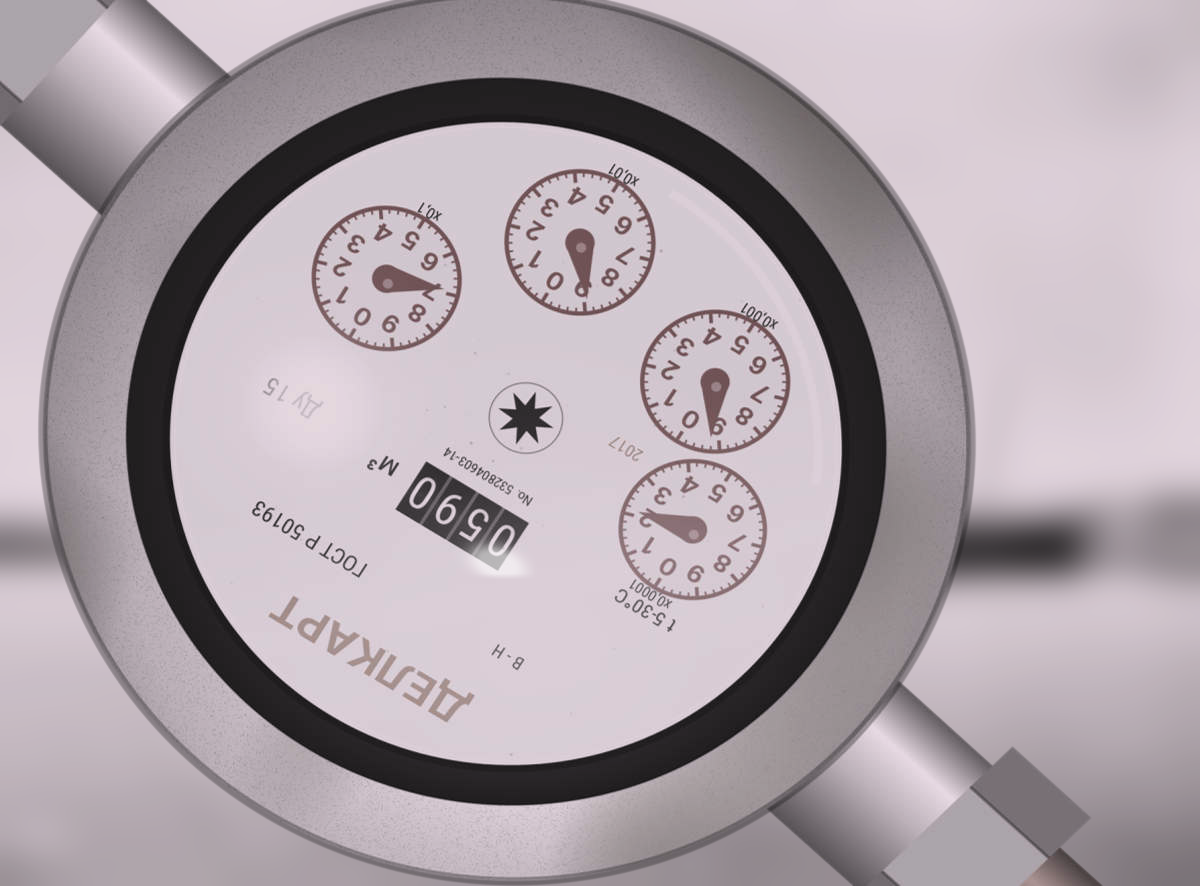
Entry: 590.6892 m³
